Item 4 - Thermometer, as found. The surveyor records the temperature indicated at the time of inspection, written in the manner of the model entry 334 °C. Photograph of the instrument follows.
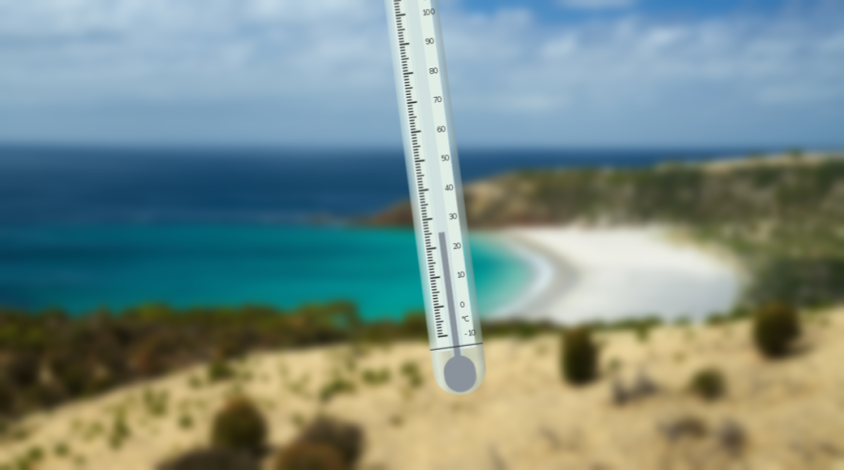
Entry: 25 °C
